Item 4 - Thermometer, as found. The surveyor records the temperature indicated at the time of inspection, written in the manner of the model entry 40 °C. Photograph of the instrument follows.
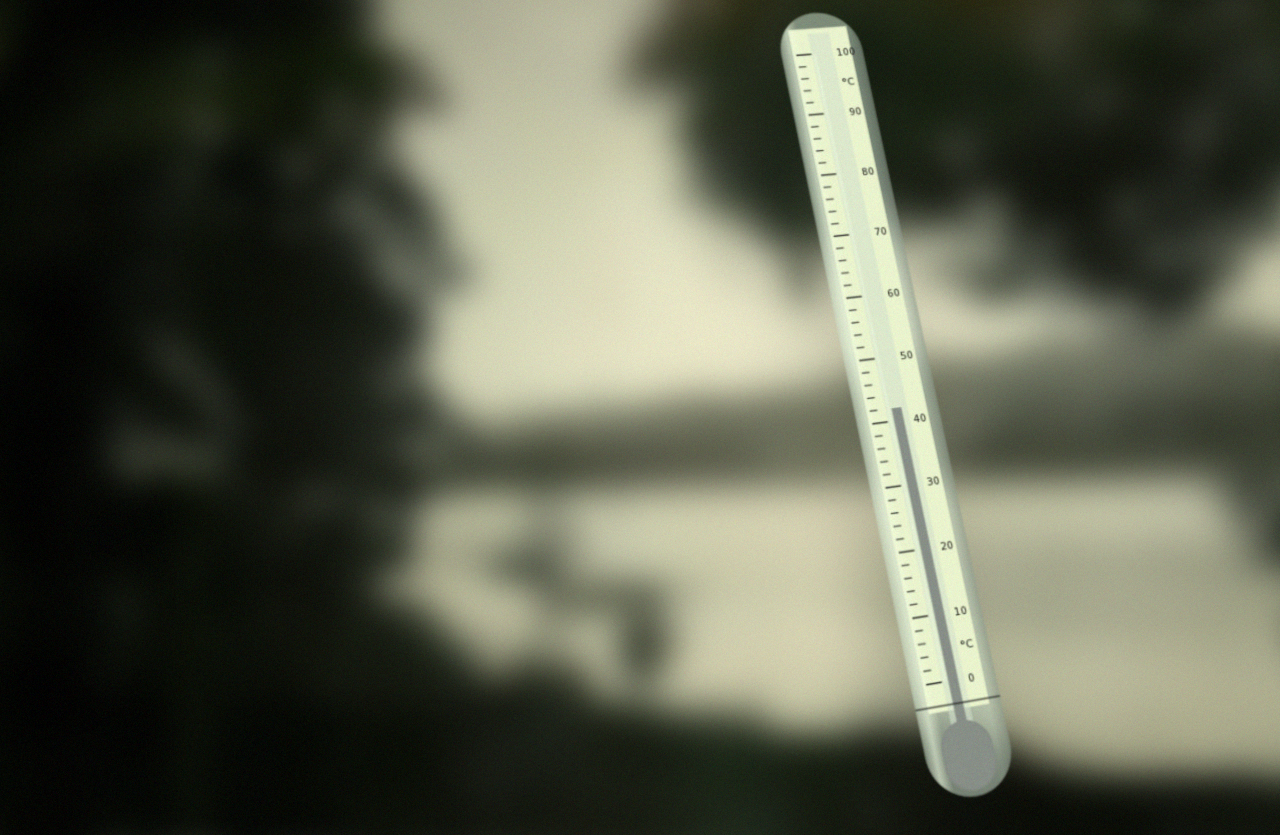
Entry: 42 °C
